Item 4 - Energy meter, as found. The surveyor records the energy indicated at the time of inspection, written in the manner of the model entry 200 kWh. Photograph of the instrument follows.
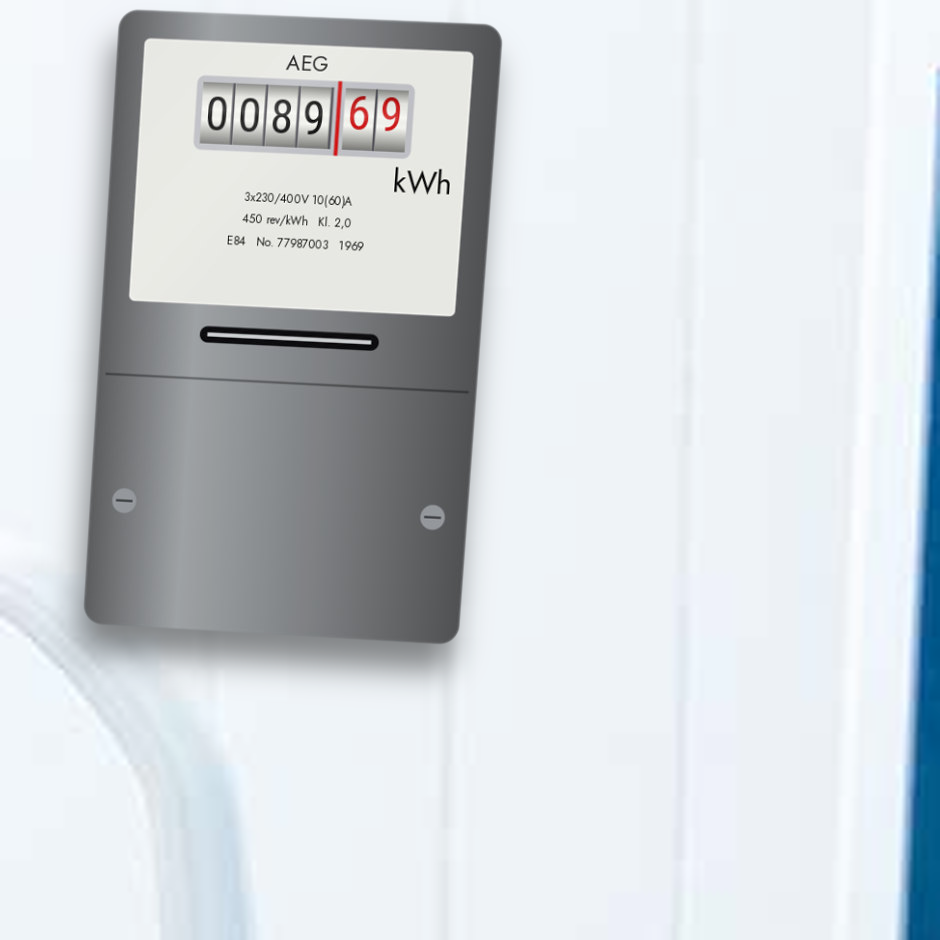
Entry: 89.69 kWh
